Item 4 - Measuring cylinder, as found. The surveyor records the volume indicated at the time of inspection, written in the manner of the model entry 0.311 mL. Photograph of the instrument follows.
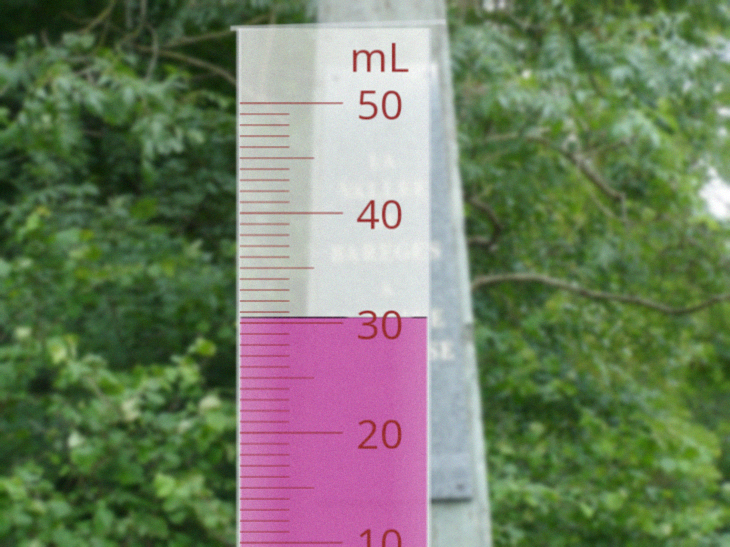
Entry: 30.5 mL
